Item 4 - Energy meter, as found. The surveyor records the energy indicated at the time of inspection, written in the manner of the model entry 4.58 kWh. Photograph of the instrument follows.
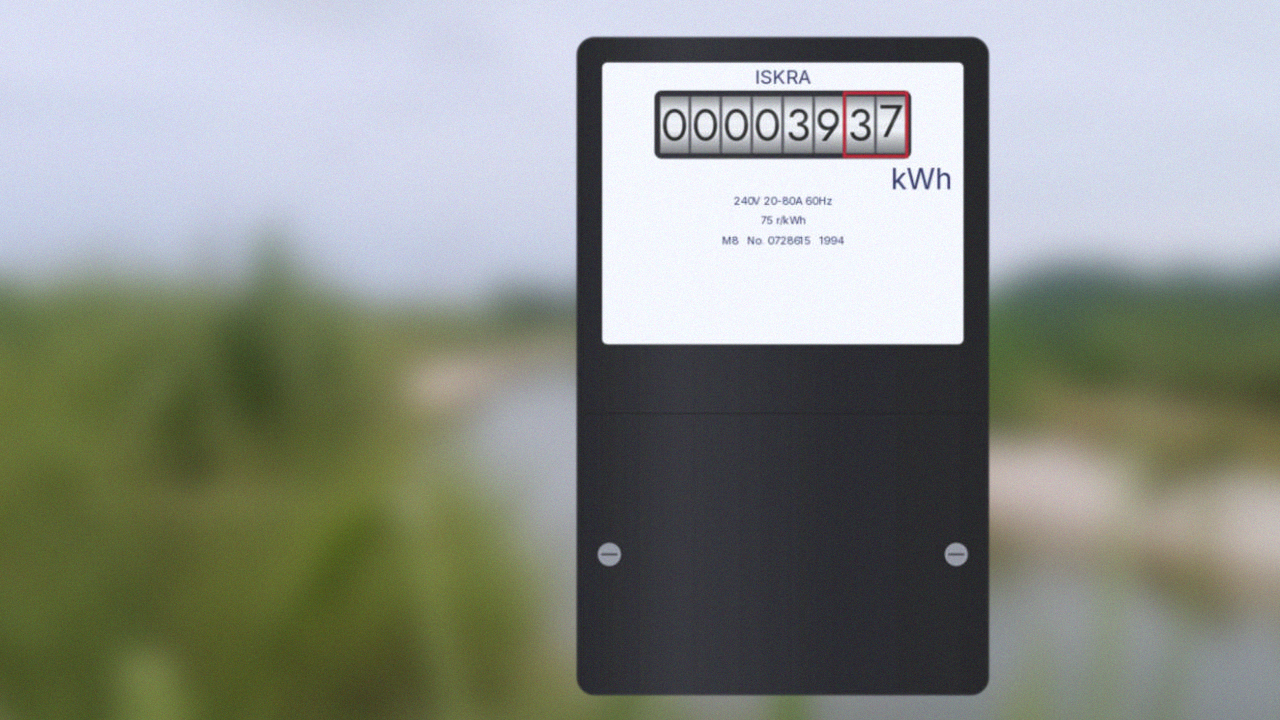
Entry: 39.37 kWh
